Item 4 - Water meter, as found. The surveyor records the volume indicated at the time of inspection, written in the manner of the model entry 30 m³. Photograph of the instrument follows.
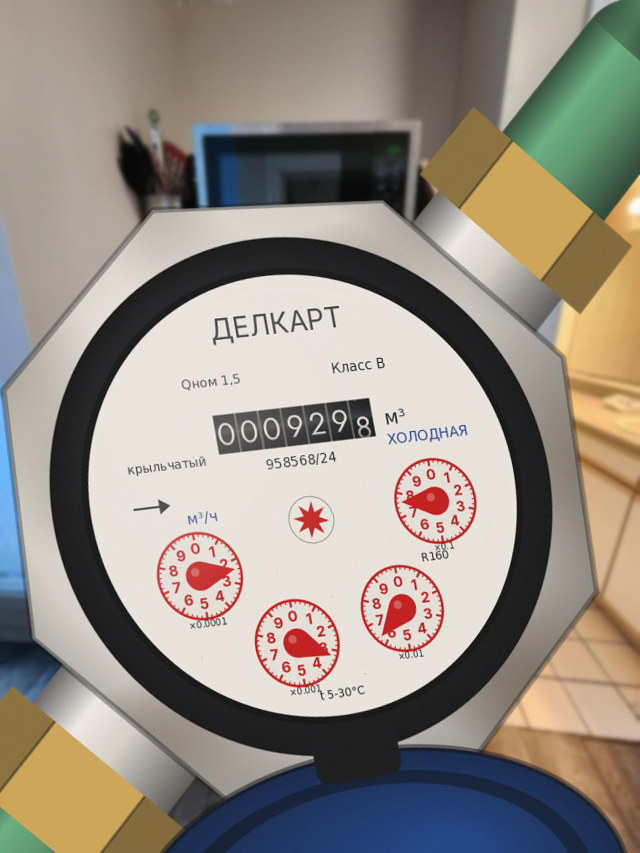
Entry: 9297.7632 m³
